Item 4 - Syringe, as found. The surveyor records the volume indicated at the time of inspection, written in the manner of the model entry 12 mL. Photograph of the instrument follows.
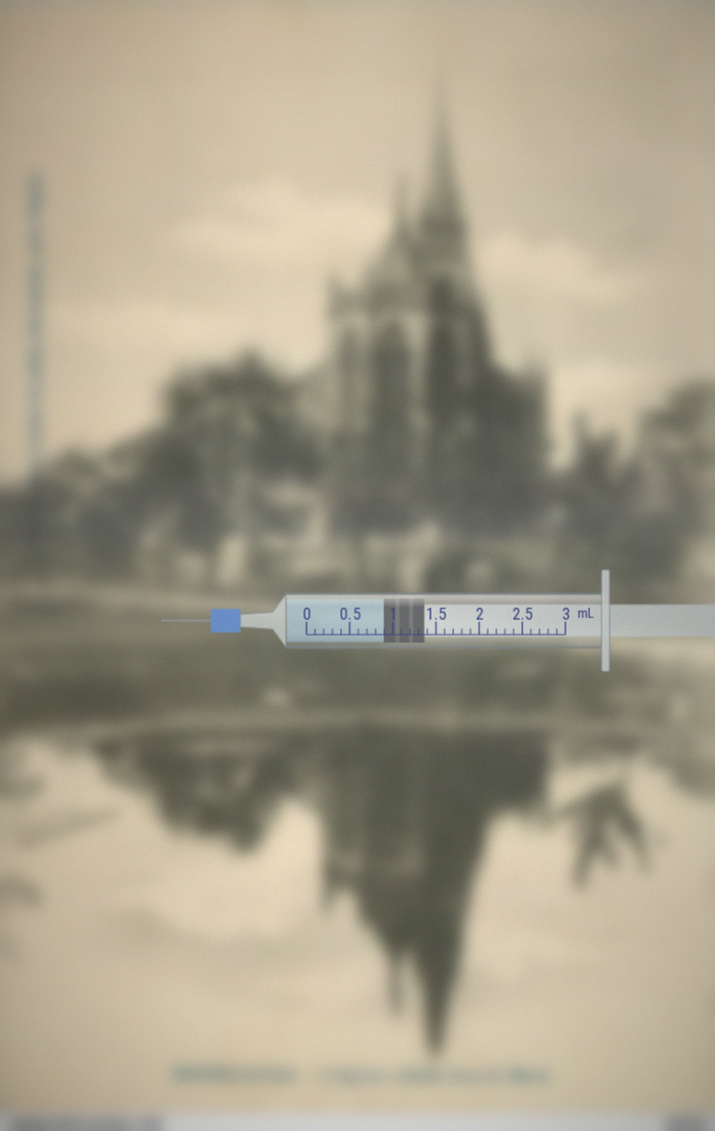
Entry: 0.9 mL
